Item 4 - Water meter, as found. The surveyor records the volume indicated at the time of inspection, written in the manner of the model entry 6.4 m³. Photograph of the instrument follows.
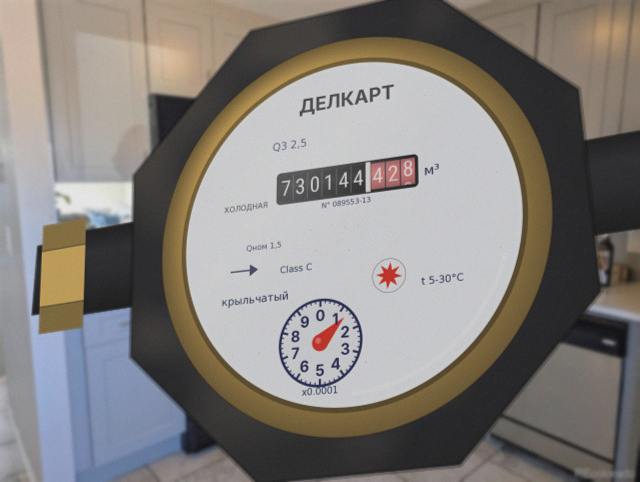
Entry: 730144.4281 m³
